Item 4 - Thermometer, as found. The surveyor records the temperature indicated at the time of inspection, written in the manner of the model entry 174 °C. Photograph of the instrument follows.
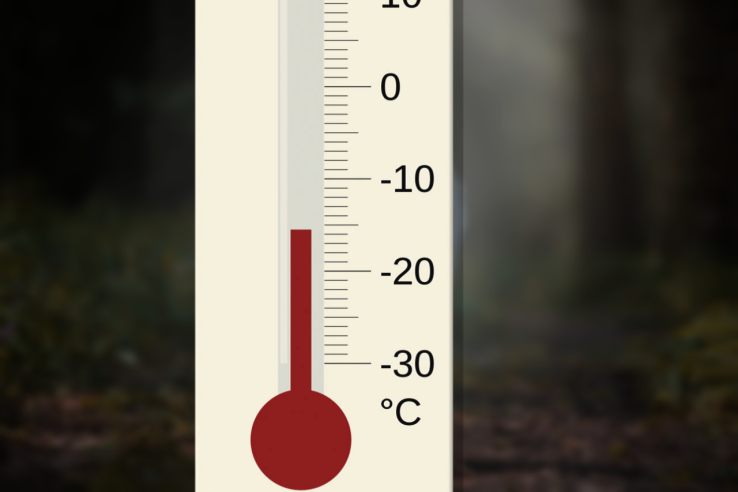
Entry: -15.5 °C
